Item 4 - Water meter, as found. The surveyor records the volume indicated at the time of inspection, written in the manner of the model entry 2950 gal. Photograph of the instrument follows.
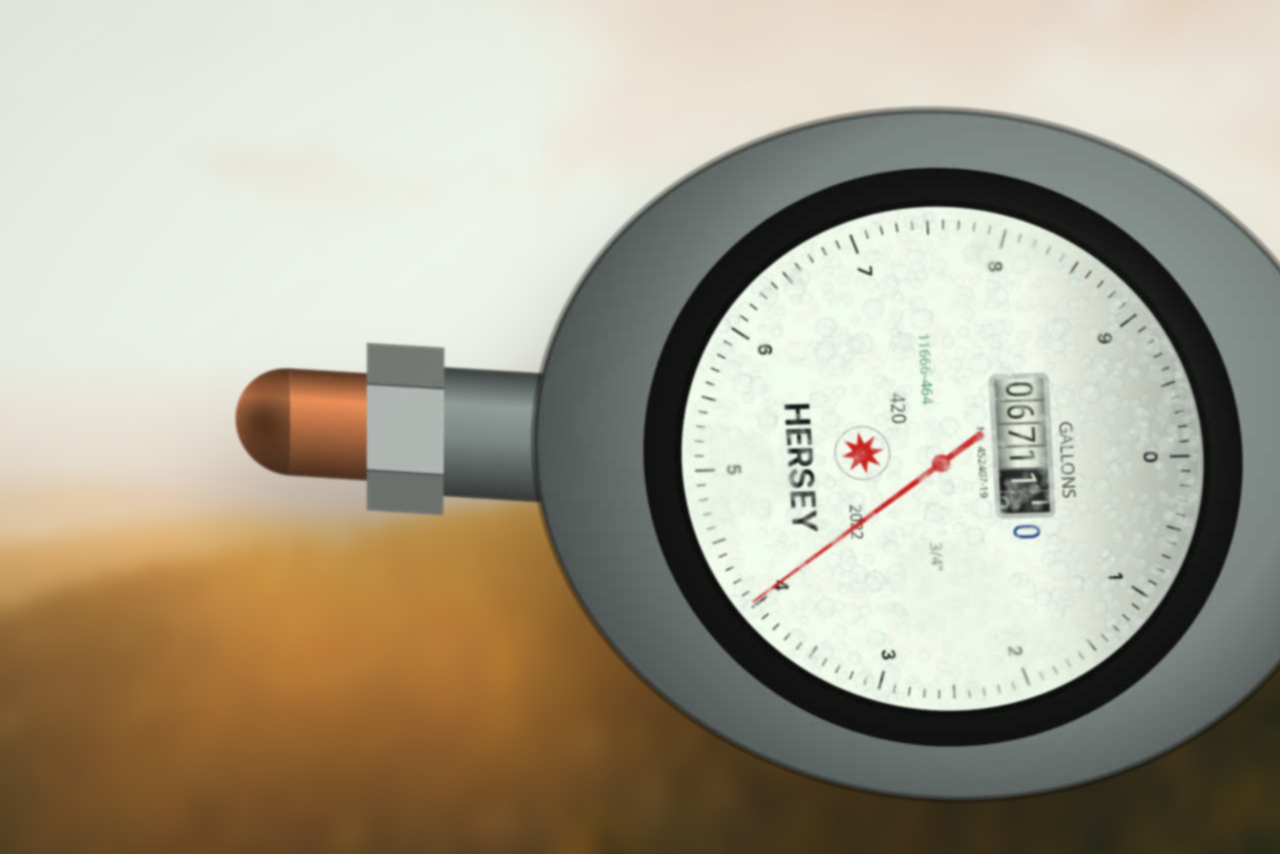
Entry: 671114.0 gal
